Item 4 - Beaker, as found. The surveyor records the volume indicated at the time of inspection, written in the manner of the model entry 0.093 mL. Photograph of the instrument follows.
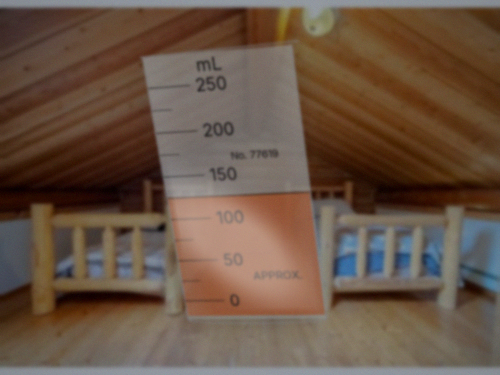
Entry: 125 mL
